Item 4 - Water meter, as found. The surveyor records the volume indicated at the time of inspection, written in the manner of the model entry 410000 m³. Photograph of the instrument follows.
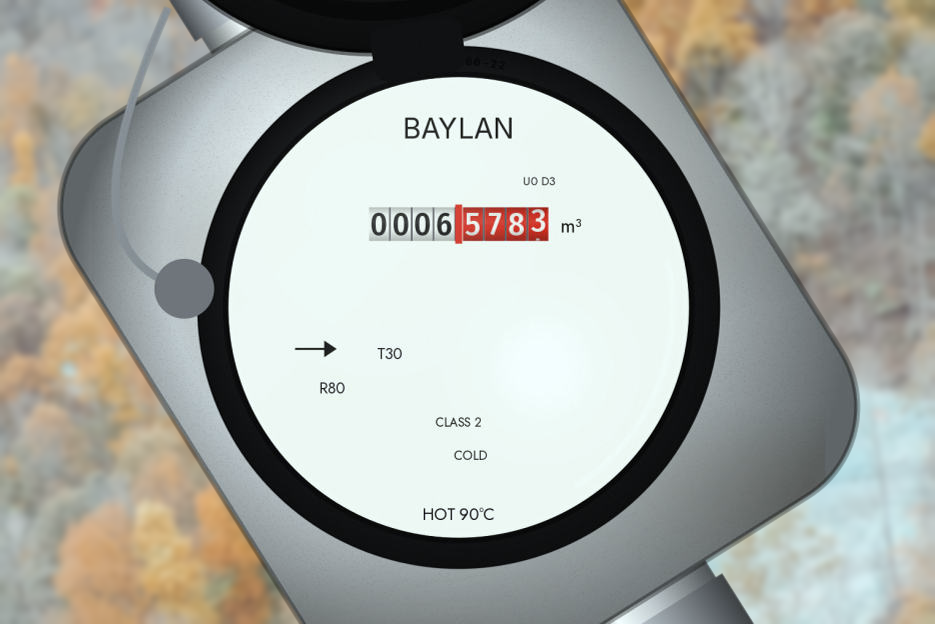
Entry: 6.5783 m³
